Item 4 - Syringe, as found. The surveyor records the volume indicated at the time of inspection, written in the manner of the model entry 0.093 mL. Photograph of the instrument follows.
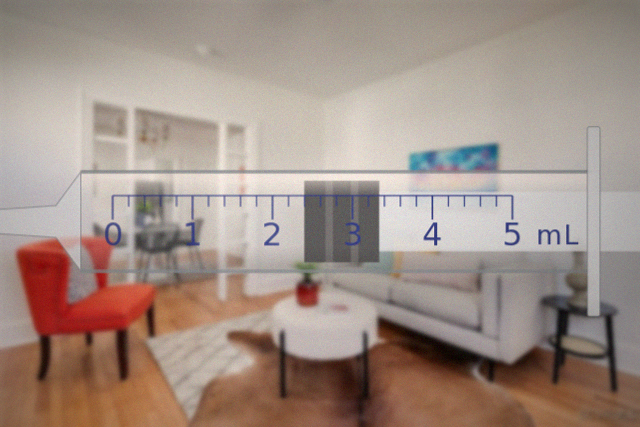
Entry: 2.4 mL
